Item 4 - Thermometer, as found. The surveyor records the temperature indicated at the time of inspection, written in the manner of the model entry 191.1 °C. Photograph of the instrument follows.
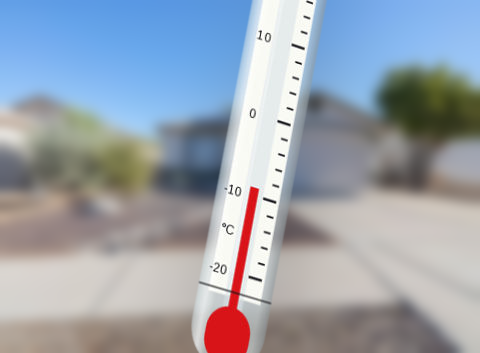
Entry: -9 °C
